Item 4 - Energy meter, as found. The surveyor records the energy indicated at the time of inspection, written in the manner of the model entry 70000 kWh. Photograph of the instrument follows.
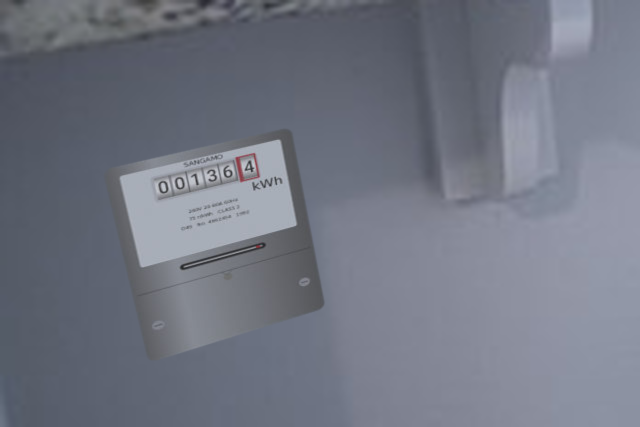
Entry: 136.4 kWh
